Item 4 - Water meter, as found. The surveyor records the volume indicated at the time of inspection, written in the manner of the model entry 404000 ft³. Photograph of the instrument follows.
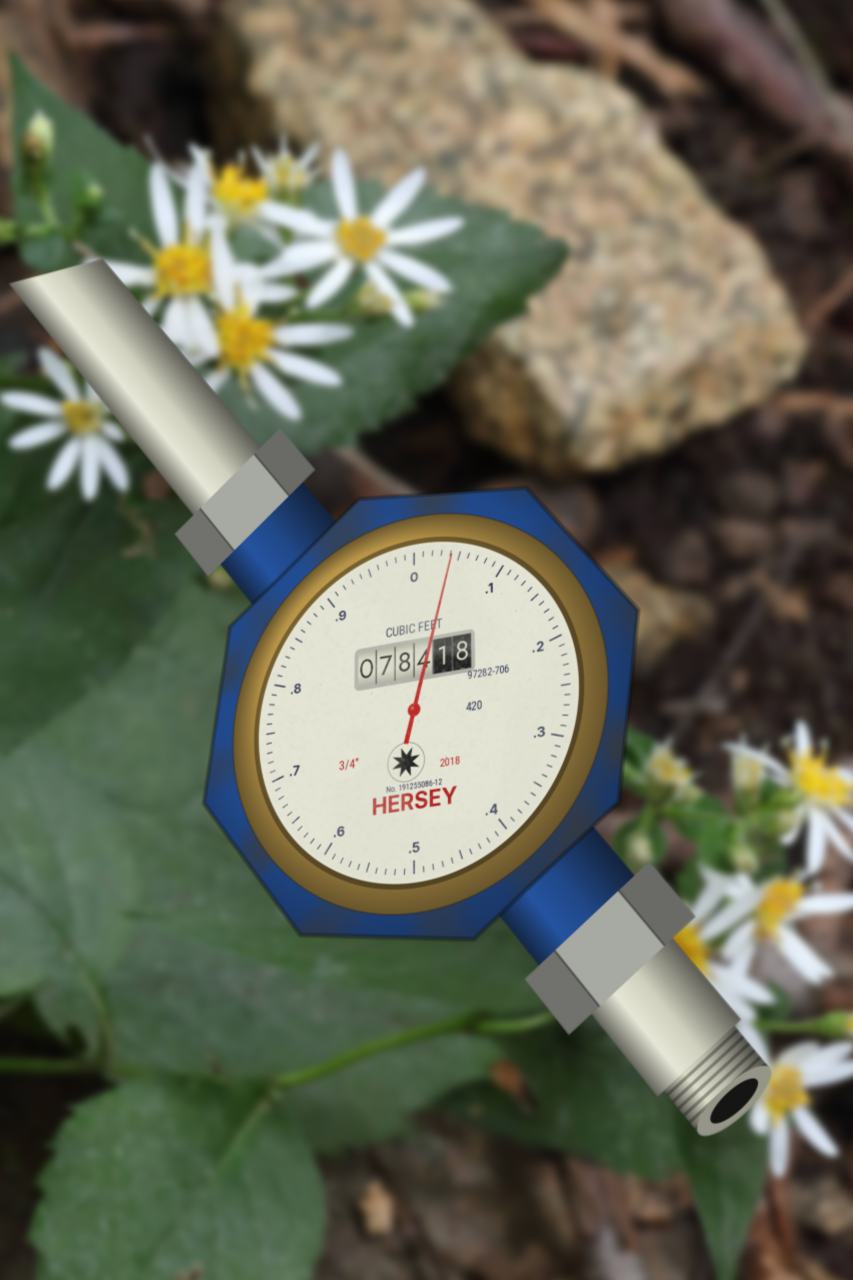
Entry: 78418.04 ft³
